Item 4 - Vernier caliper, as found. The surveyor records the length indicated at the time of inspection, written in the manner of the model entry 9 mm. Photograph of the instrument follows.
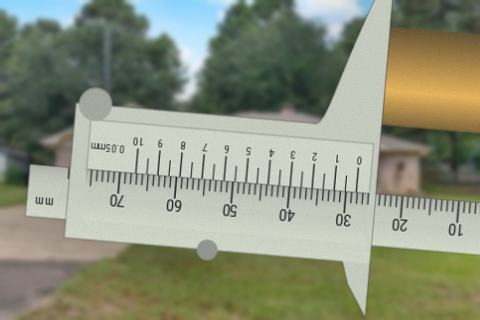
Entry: 28.2 mm
